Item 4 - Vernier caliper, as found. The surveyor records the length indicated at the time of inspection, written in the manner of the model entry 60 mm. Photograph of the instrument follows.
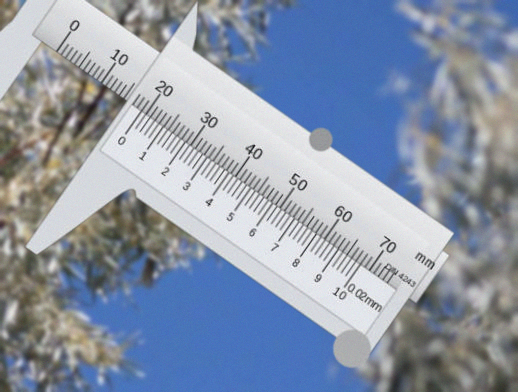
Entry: 19.0 mm
